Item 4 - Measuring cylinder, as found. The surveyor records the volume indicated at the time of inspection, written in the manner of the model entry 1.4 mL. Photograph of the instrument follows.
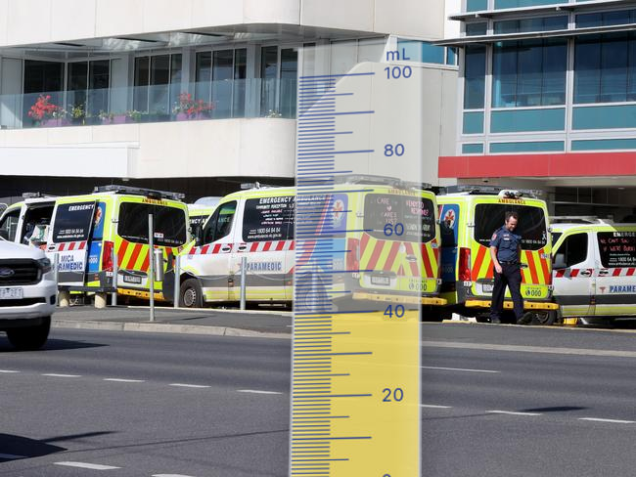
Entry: 40 mL
